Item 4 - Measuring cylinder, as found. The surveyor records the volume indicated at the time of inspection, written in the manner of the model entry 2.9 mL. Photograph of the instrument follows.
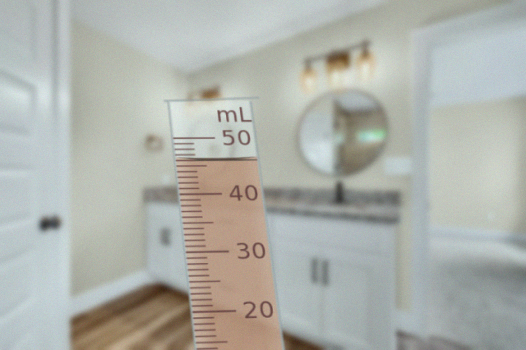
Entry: 46 mL
